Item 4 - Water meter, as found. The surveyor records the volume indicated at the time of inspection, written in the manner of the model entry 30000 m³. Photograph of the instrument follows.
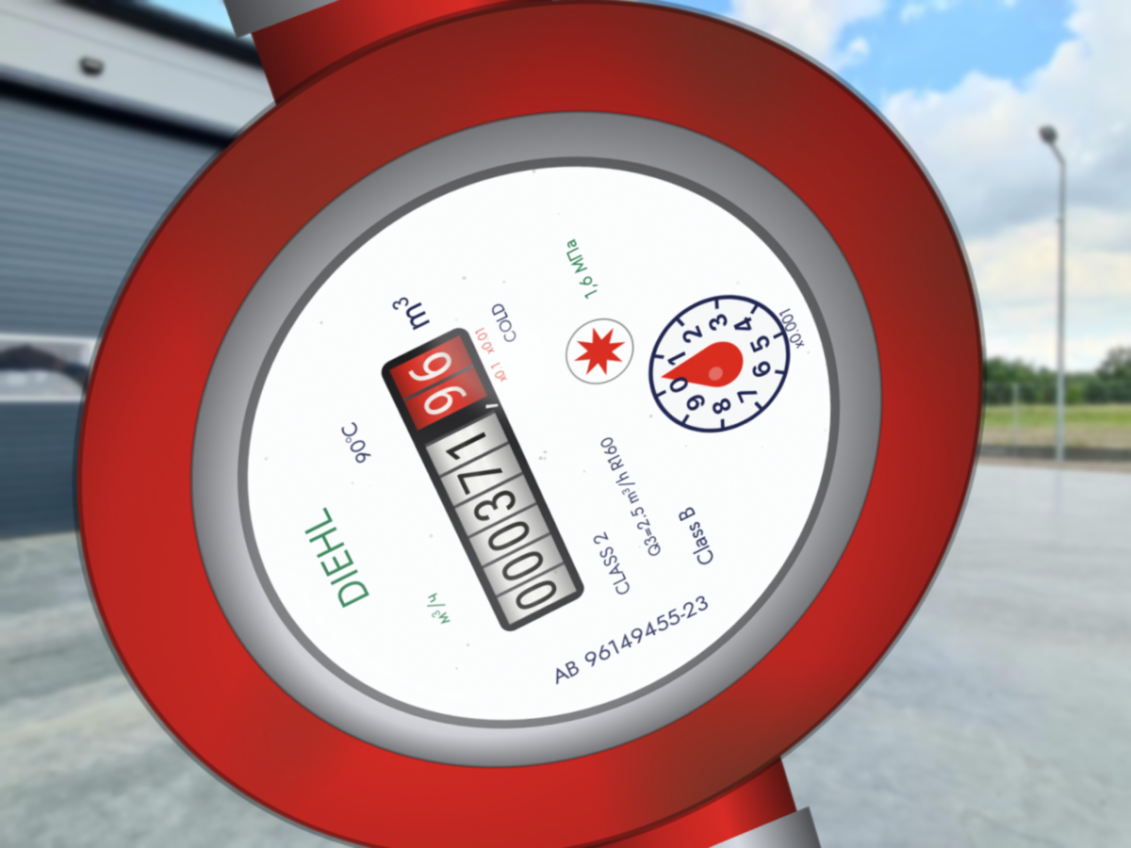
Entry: 371.960 m³
